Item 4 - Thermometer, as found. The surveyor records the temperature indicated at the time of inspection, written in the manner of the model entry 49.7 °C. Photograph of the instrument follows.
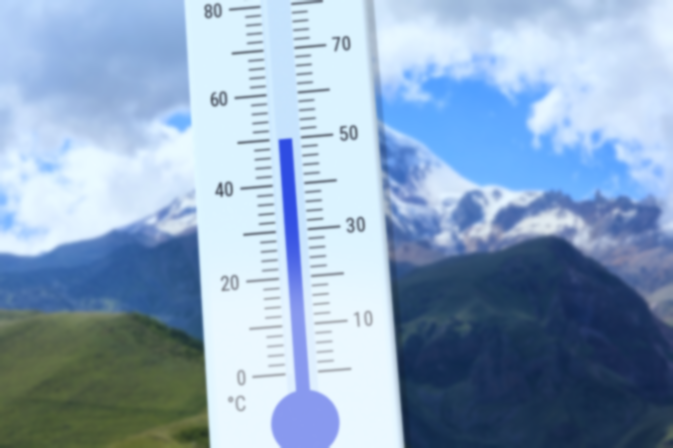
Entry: 50 °C
